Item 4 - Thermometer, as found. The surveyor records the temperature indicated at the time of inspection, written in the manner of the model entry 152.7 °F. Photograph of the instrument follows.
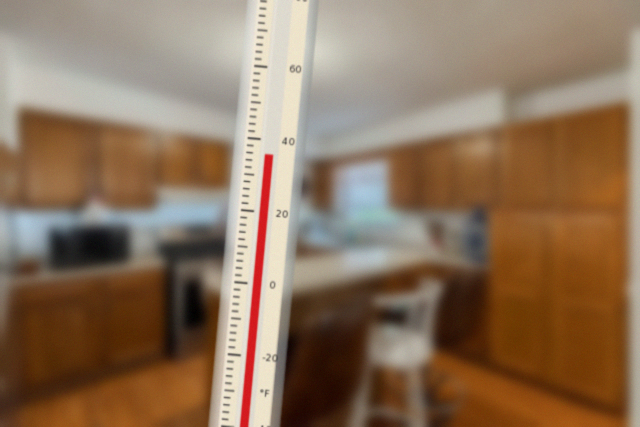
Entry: 36 °F
